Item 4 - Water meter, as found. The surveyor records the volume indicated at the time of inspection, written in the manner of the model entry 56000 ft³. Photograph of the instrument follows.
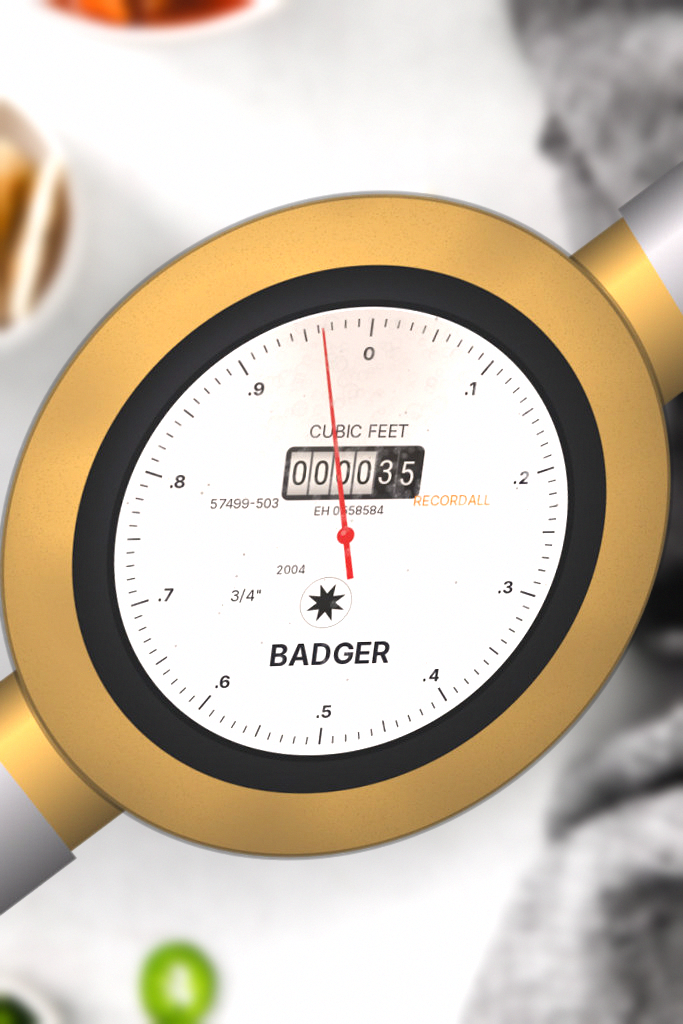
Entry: 34.96 ft³
